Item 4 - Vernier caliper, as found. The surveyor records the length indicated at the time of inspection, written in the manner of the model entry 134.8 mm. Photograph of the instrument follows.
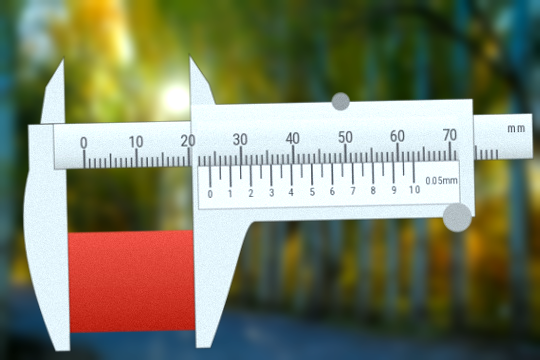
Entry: 24.0 mm
